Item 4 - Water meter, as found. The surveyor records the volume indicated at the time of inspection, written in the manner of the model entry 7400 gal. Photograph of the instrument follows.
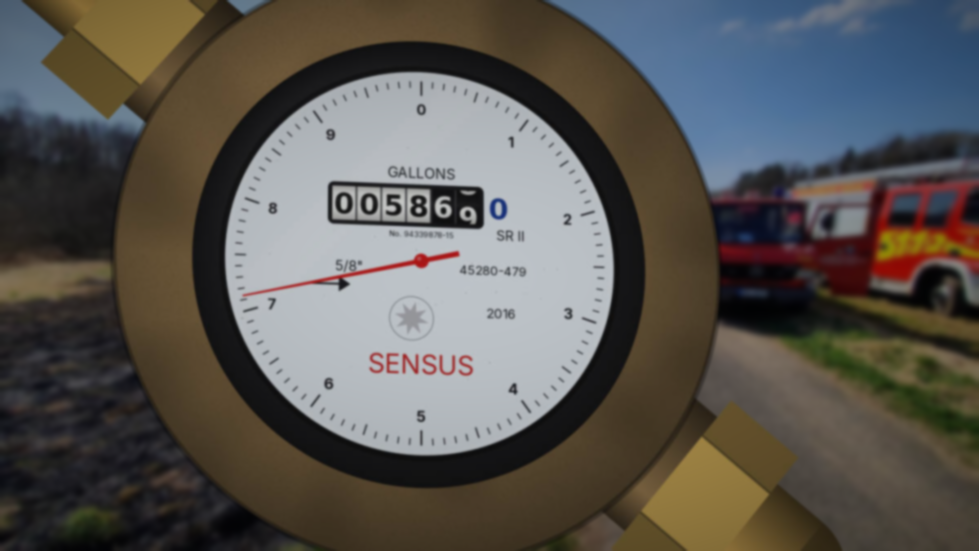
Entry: 58687.1 gal
